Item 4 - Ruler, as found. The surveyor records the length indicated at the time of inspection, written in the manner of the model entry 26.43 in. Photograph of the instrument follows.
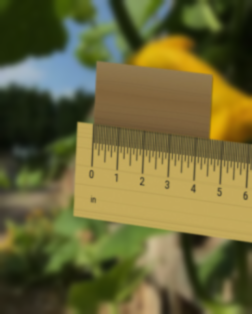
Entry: 4.5 in
